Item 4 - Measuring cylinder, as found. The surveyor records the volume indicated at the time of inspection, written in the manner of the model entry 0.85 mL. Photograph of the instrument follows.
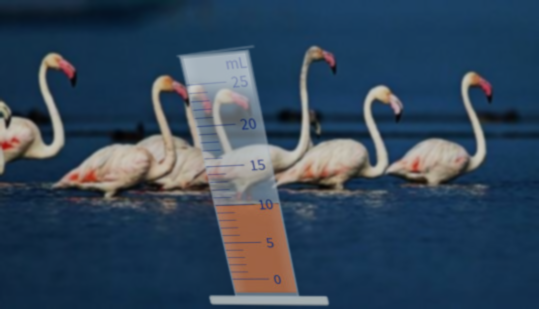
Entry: 10 mL
